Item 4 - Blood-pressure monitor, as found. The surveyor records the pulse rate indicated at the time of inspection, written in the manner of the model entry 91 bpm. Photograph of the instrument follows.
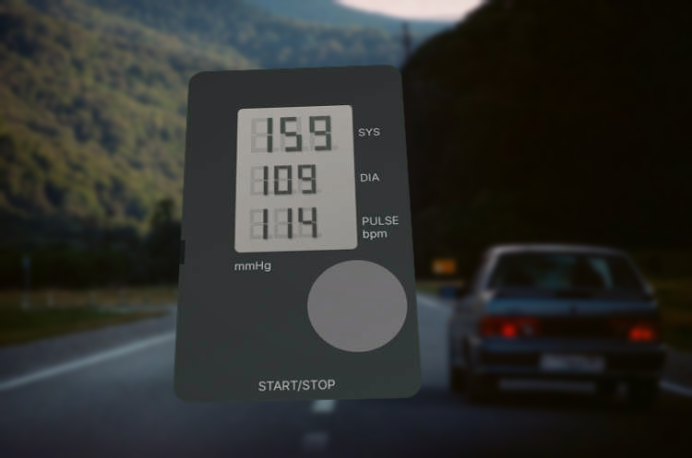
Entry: 114 bpm
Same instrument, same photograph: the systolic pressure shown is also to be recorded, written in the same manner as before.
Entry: 159 mmHg
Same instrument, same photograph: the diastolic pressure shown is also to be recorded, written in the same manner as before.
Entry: 109 mmHg
